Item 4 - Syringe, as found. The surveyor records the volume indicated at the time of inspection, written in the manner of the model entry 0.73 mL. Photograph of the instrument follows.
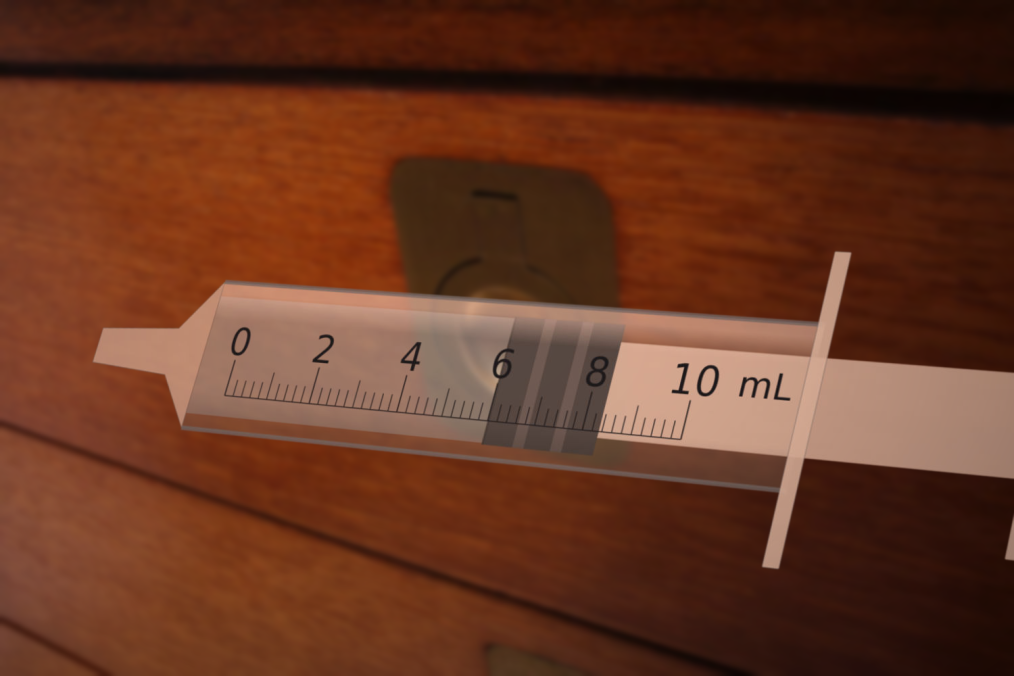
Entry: 6 mL
